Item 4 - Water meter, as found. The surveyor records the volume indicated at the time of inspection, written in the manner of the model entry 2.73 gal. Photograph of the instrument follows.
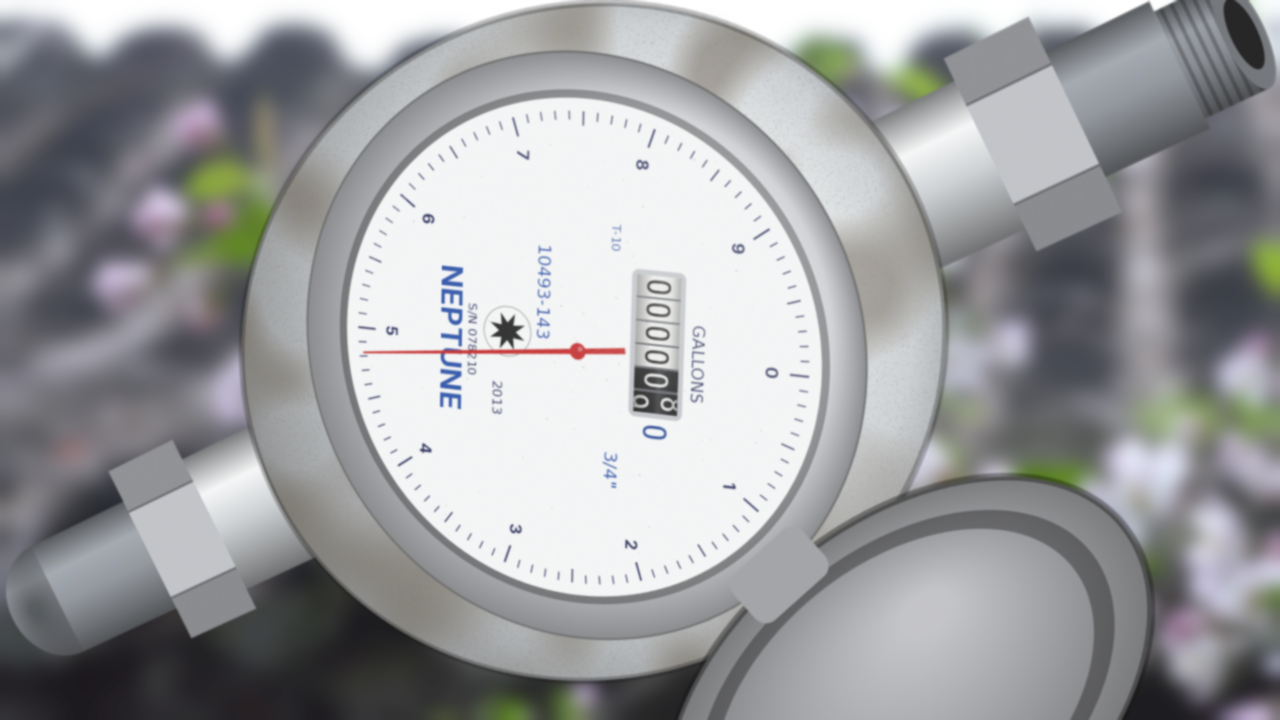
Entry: 84.8 gal
